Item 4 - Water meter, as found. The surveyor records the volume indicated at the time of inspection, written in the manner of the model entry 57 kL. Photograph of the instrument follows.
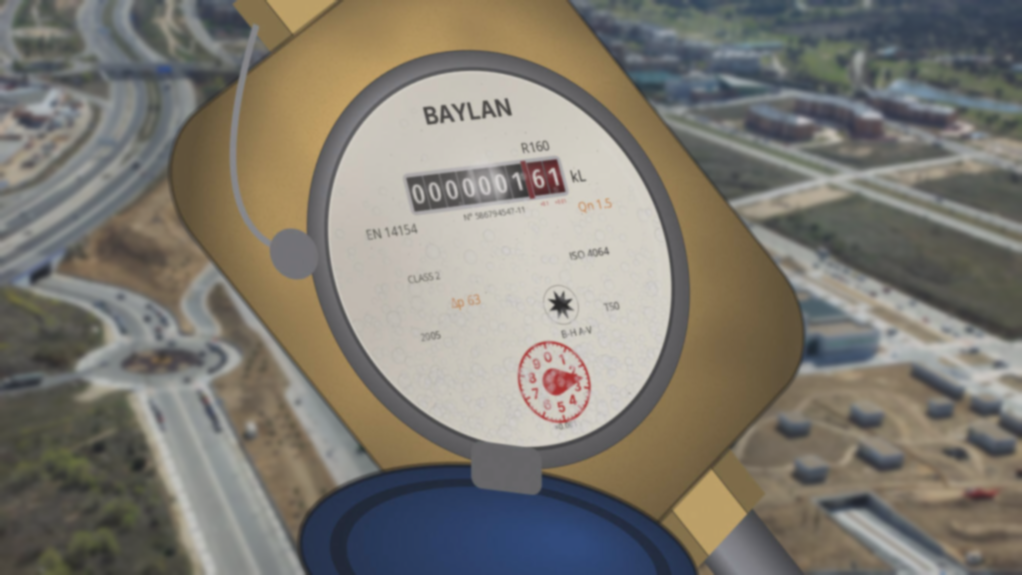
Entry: 1.612 kL
